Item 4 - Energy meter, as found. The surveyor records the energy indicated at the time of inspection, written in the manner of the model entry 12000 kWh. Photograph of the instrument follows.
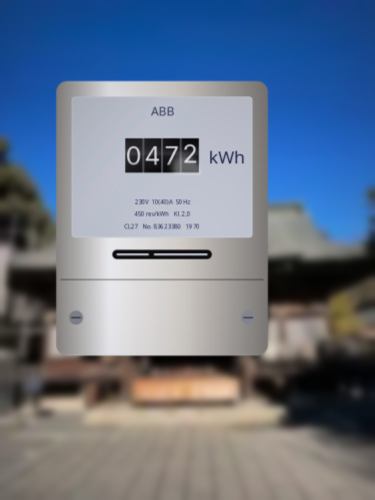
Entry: 472 kWh
